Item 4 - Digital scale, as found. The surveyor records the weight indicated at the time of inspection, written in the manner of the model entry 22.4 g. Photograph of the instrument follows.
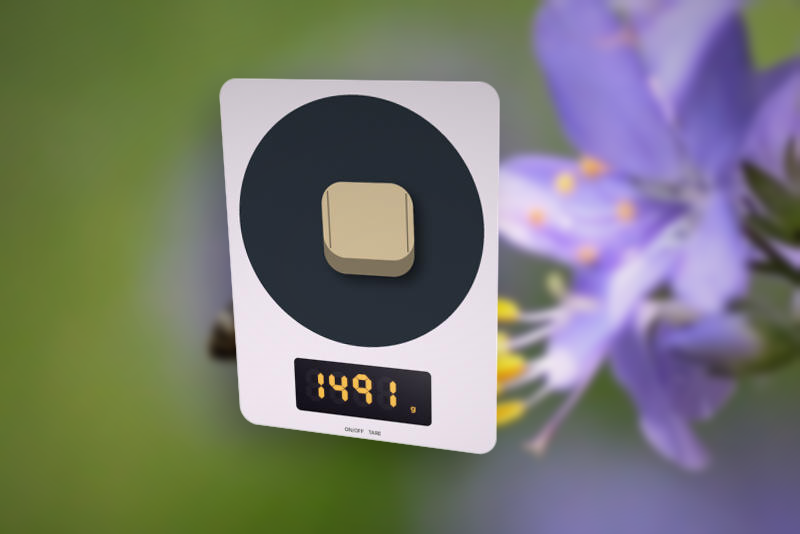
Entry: 1491 g
